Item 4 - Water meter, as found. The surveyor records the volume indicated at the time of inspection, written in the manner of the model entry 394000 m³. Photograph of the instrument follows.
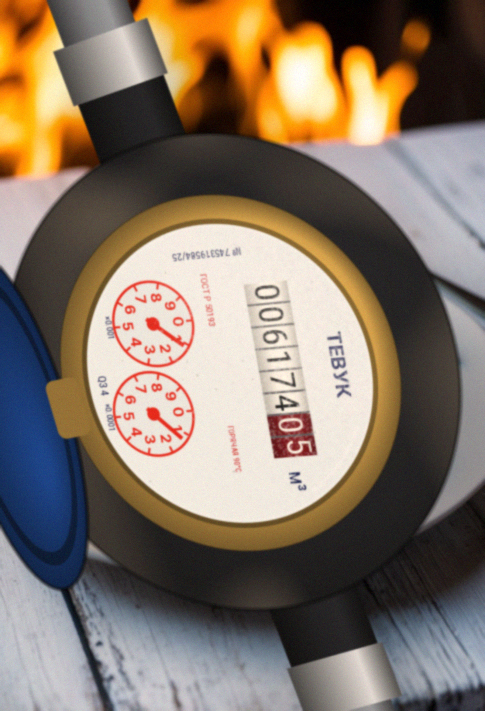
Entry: 6174.0511 m³
